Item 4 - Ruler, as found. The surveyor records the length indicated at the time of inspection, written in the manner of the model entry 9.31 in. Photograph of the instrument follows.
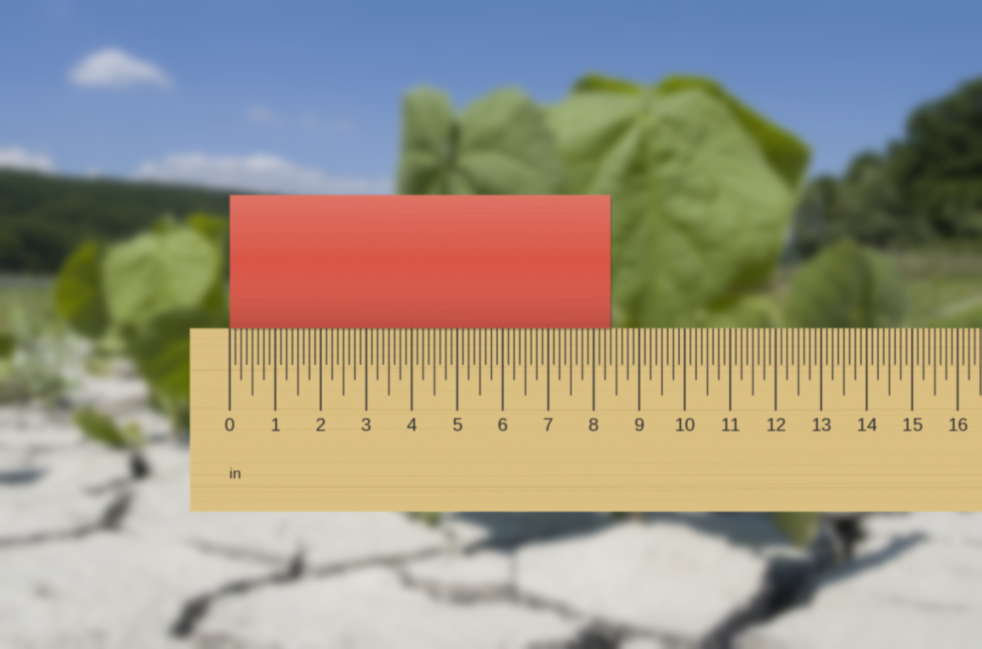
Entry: 8.375 in
